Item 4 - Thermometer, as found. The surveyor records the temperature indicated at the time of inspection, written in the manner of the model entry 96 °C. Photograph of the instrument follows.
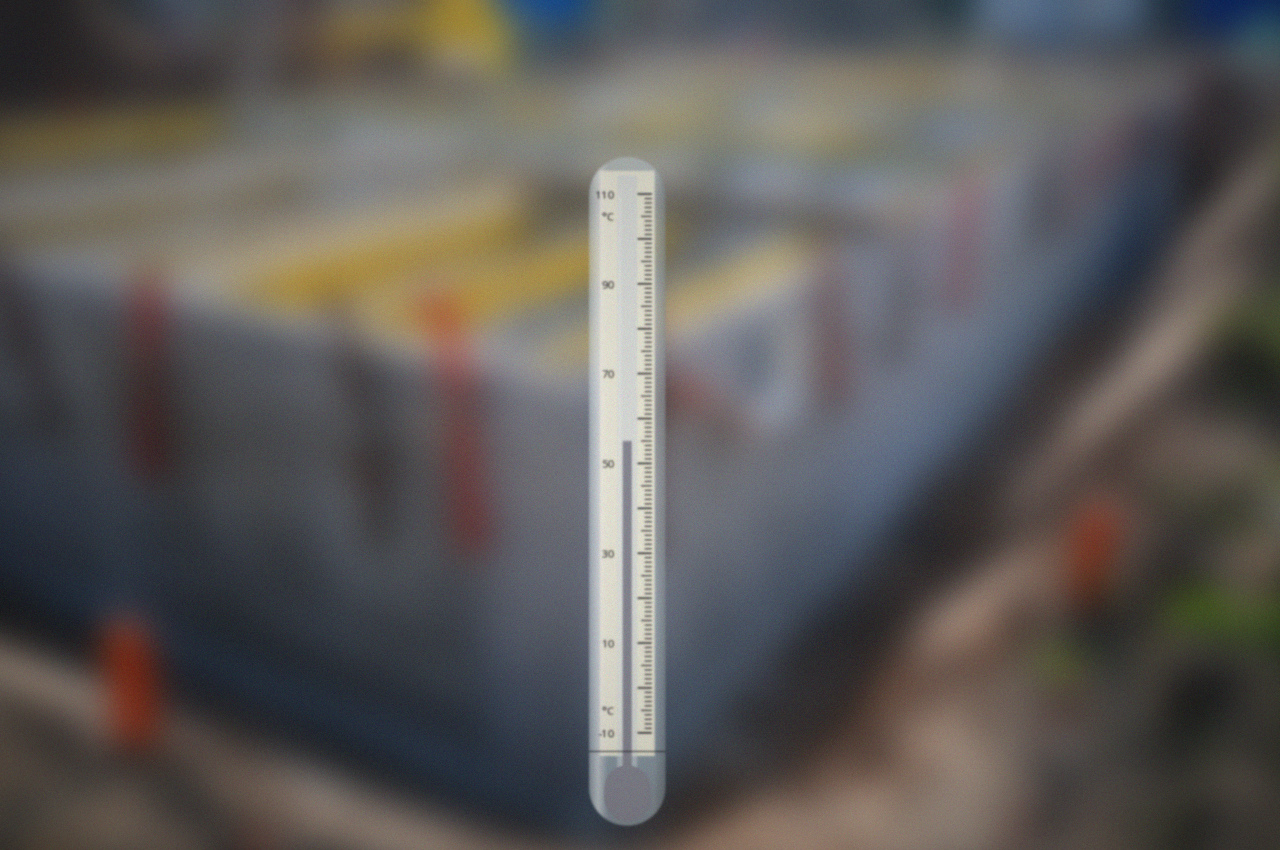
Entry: 55 °C
